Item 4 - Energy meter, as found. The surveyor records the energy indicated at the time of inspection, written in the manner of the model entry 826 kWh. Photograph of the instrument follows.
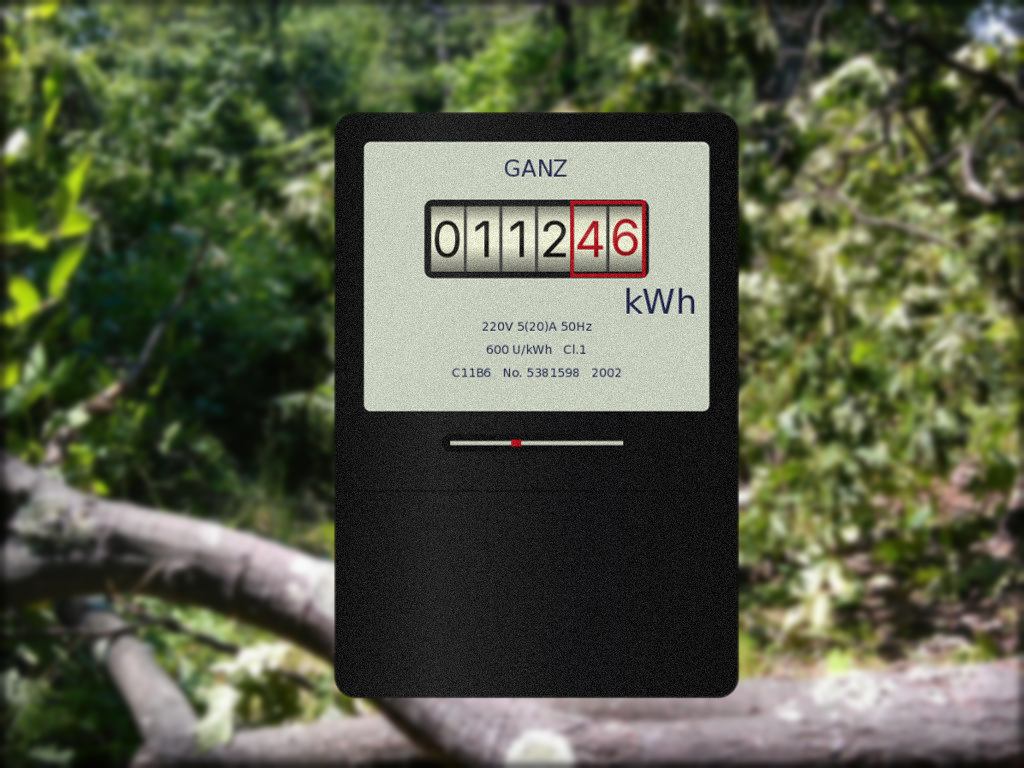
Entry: 112.46 kWh
